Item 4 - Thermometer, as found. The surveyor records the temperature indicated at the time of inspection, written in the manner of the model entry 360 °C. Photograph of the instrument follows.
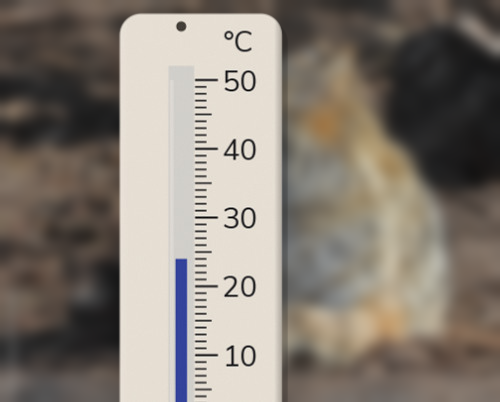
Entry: 24 °C
